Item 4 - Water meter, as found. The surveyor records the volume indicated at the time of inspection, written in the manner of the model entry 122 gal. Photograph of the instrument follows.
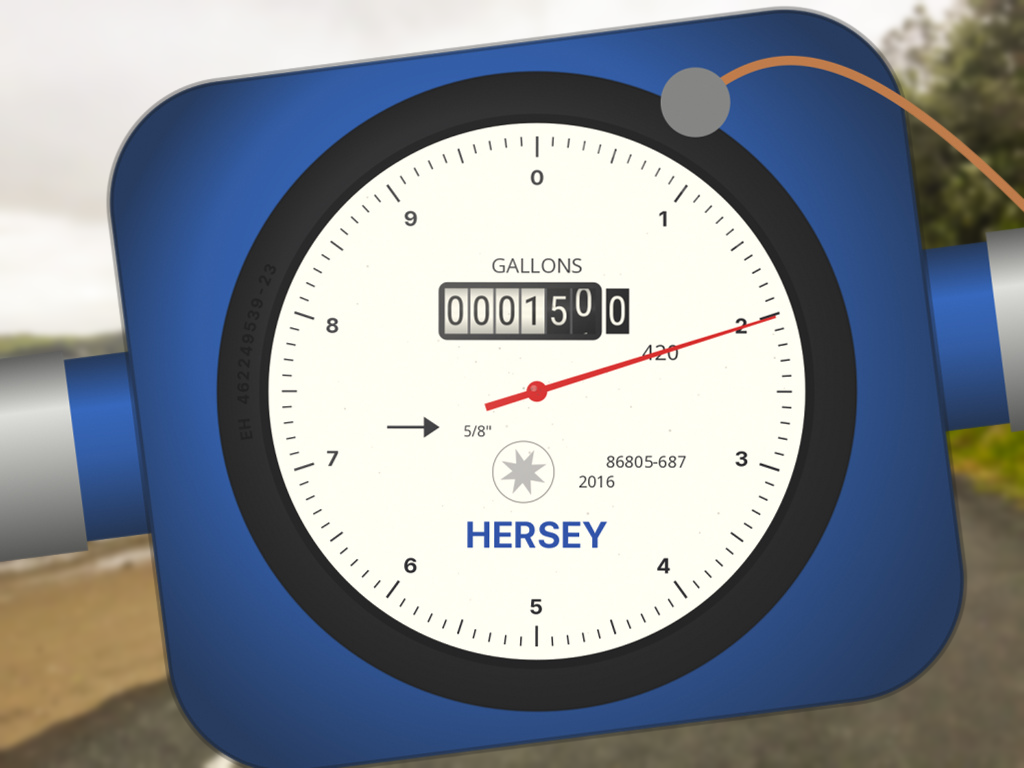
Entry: 1502.0 gal
